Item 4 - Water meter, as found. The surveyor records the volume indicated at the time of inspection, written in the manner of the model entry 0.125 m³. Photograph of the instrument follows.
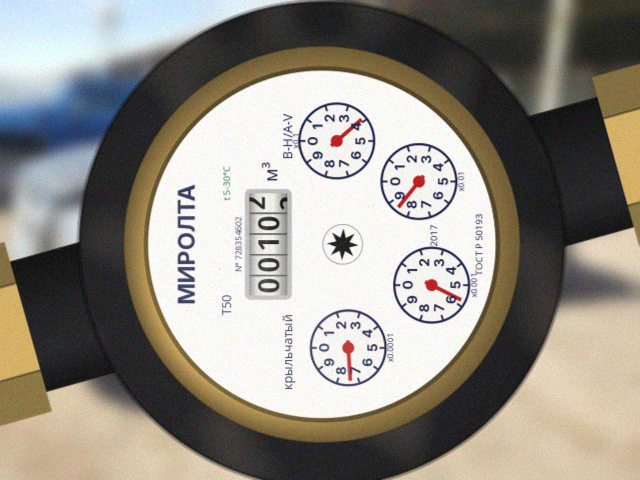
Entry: 102.3857 m³
